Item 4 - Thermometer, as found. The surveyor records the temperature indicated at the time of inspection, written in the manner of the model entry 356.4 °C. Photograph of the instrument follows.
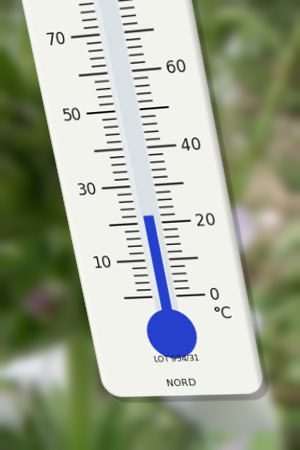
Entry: 22 °C
